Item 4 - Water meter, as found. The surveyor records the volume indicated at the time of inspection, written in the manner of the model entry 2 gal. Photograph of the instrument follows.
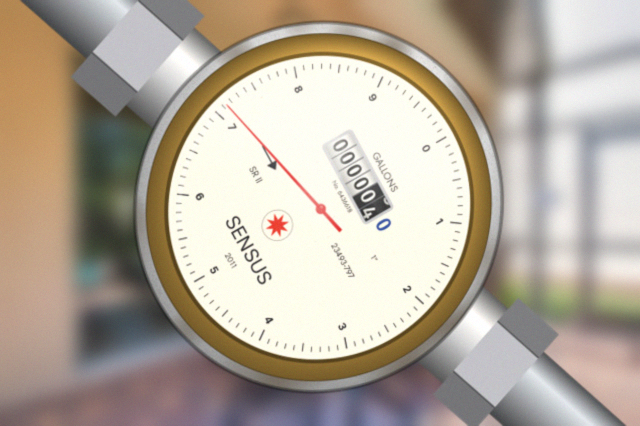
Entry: 37.1 gal
